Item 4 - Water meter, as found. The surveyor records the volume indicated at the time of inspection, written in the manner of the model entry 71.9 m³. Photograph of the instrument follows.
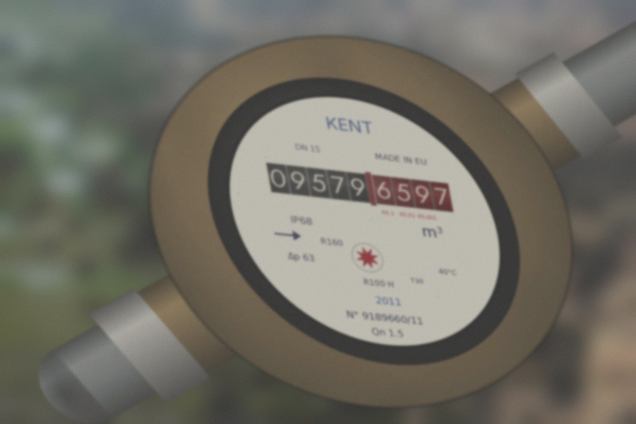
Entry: 9579.6597 m³
